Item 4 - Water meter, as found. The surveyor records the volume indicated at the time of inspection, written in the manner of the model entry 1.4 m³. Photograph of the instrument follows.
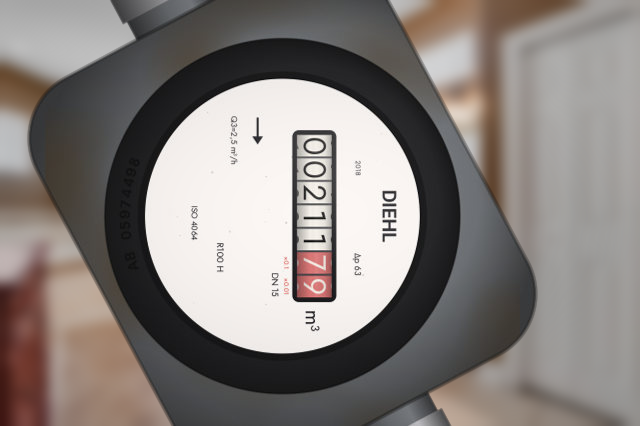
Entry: 211.79 m³
